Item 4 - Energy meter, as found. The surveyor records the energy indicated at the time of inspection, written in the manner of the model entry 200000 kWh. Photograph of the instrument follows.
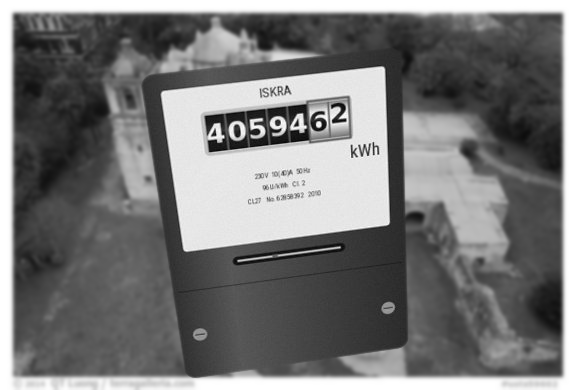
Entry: 40594.62 kWh
